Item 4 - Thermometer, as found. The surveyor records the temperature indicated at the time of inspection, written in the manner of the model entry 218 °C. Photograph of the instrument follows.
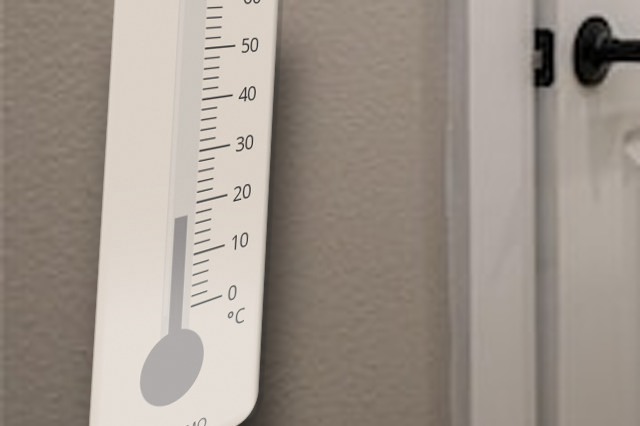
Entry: 18 °C
